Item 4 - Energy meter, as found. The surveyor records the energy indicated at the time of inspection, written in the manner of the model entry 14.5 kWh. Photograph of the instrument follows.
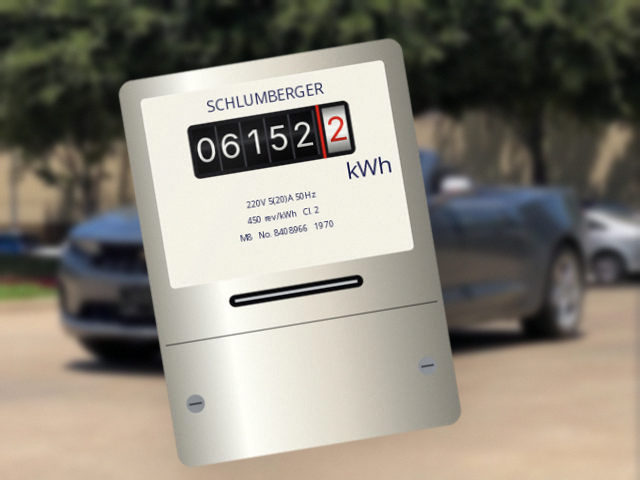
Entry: 6152.2 kWh
